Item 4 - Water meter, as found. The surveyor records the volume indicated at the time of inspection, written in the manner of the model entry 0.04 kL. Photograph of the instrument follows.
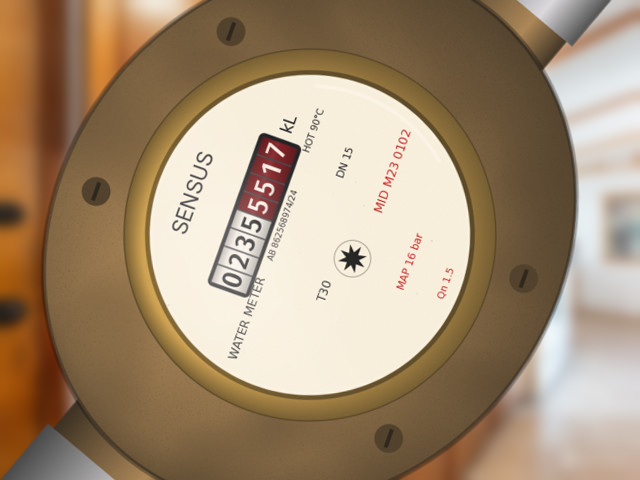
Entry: 235.5517 kL
